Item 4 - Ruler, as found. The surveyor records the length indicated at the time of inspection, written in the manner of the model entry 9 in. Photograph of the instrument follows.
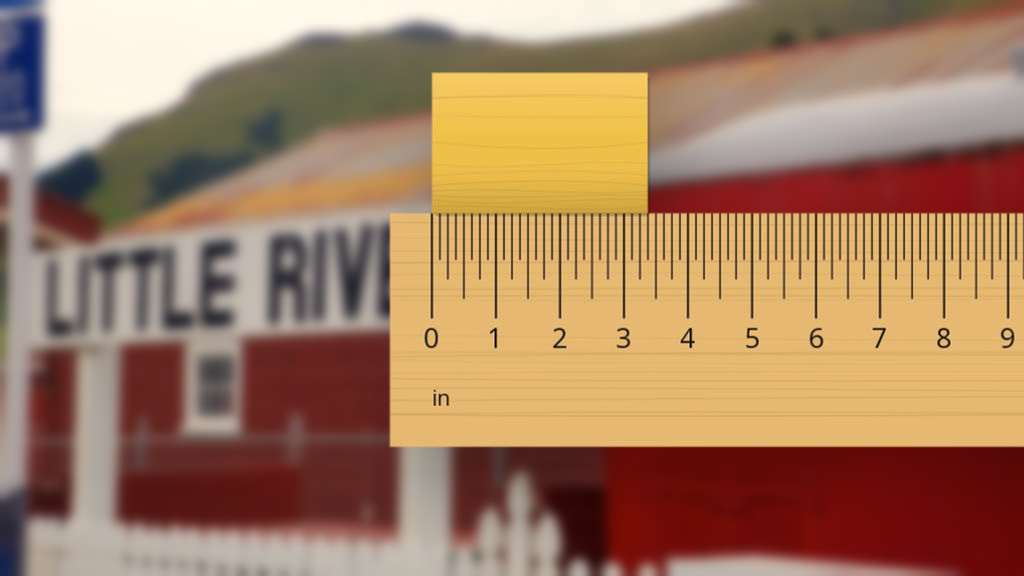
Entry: 3.375 in
